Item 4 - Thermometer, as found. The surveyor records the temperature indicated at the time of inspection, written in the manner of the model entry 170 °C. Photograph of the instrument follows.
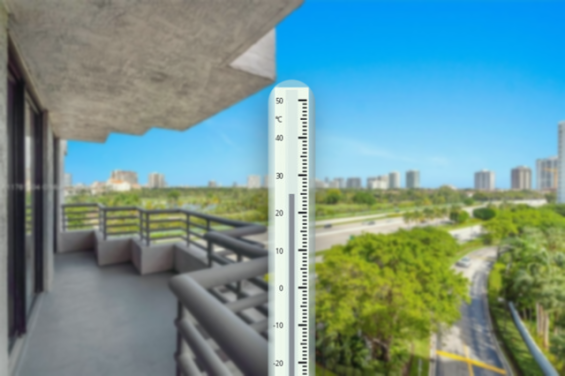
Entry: 25 °C
